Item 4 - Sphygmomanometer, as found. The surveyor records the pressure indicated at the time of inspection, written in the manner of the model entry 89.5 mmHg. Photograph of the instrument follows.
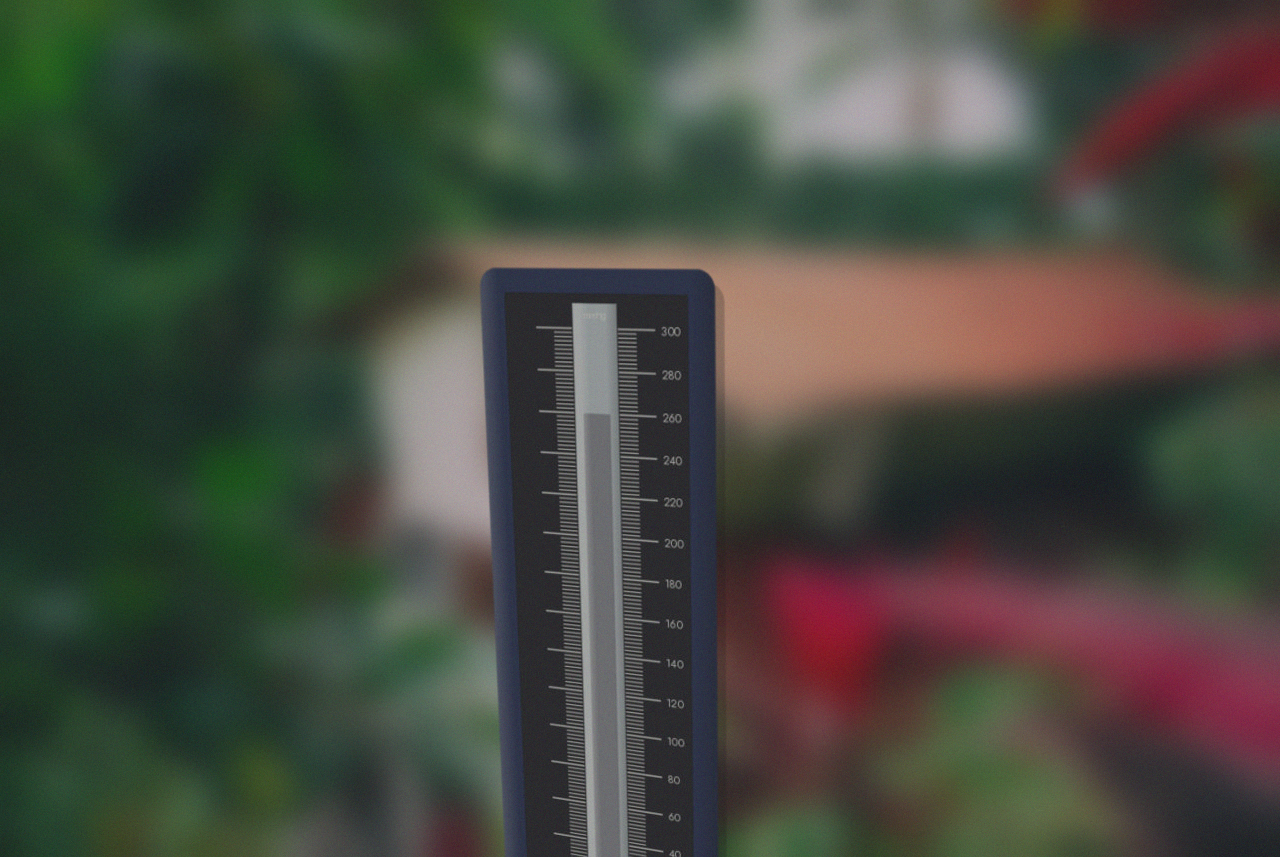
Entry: 260 mmHg
